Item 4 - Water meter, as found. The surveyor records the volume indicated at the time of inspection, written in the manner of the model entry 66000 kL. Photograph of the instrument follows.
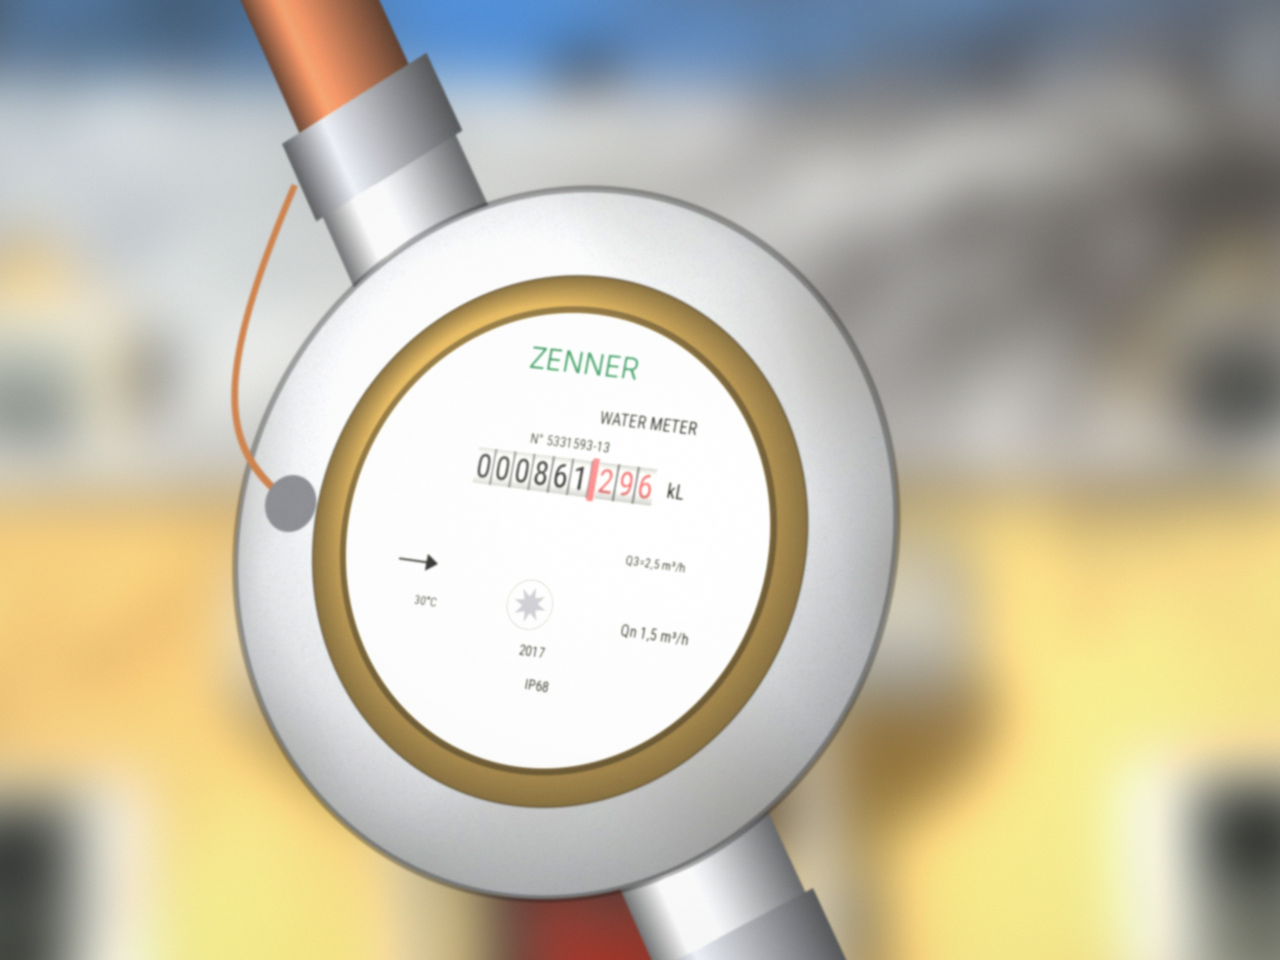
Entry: 861.296 kL
